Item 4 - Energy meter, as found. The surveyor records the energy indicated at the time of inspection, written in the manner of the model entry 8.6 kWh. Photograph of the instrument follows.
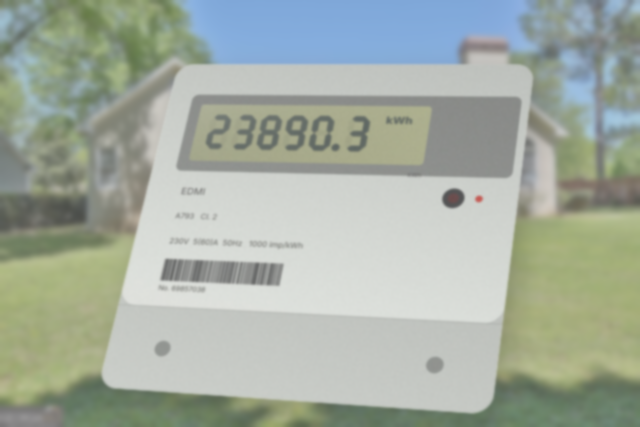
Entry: 23890.3 kWh
